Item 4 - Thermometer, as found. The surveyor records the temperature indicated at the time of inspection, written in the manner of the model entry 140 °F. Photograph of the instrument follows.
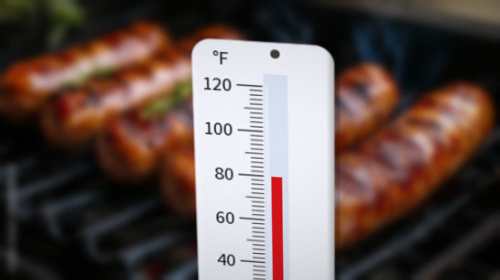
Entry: 80 °F
